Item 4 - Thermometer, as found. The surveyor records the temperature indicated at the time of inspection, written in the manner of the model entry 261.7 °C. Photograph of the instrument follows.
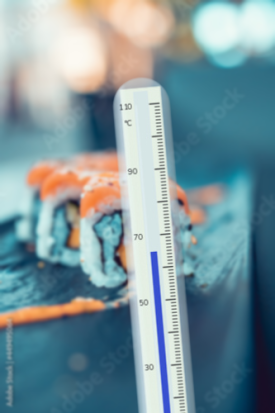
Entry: 65 °C
